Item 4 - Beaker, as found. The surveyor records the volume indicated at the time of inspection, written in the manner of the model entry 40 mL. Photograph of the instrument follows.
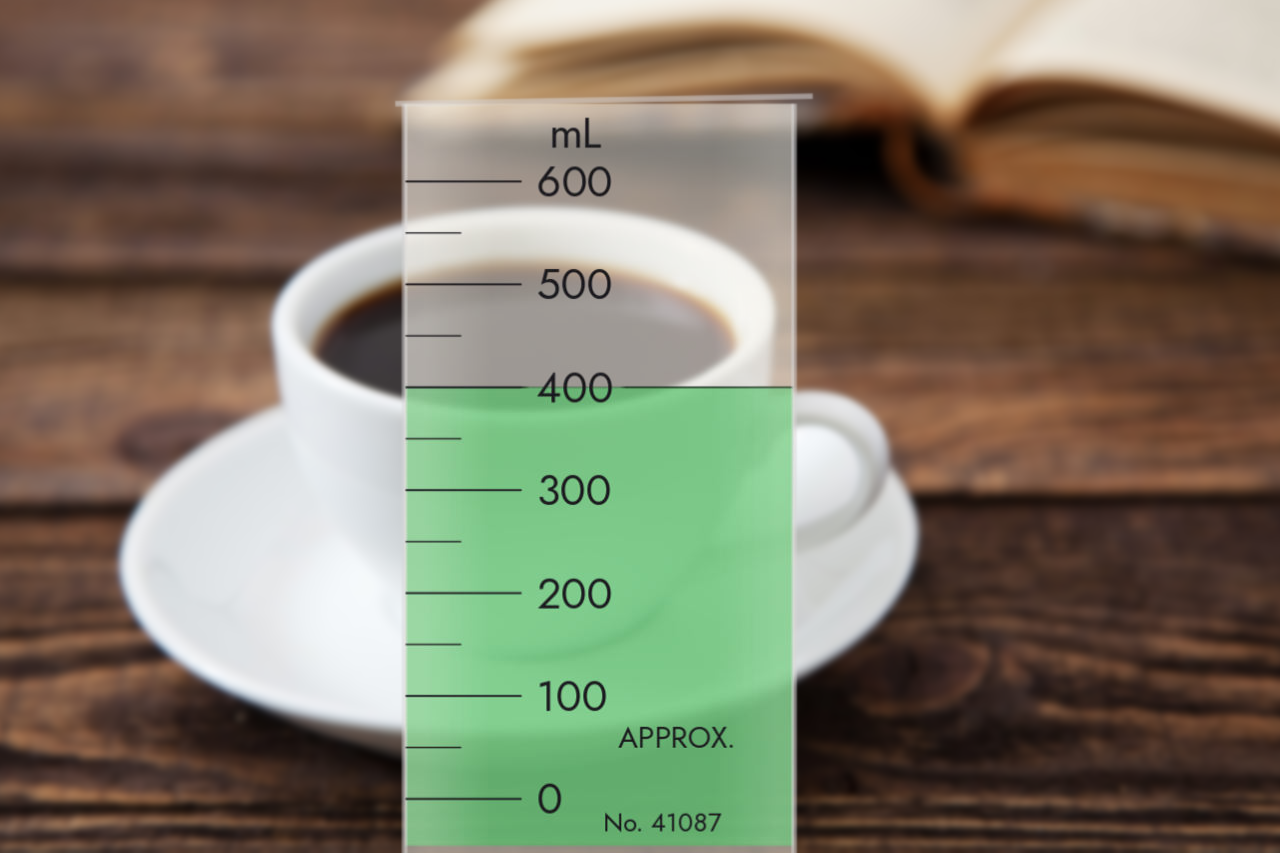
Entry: 400 mL
